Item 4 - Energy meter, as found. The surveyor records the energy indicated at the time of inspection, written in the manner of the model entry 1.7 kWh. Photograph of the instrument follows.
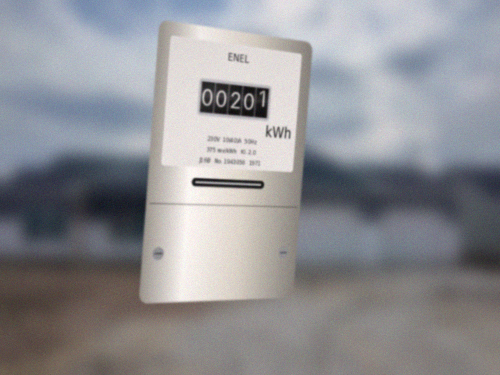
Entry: 201 kWh
